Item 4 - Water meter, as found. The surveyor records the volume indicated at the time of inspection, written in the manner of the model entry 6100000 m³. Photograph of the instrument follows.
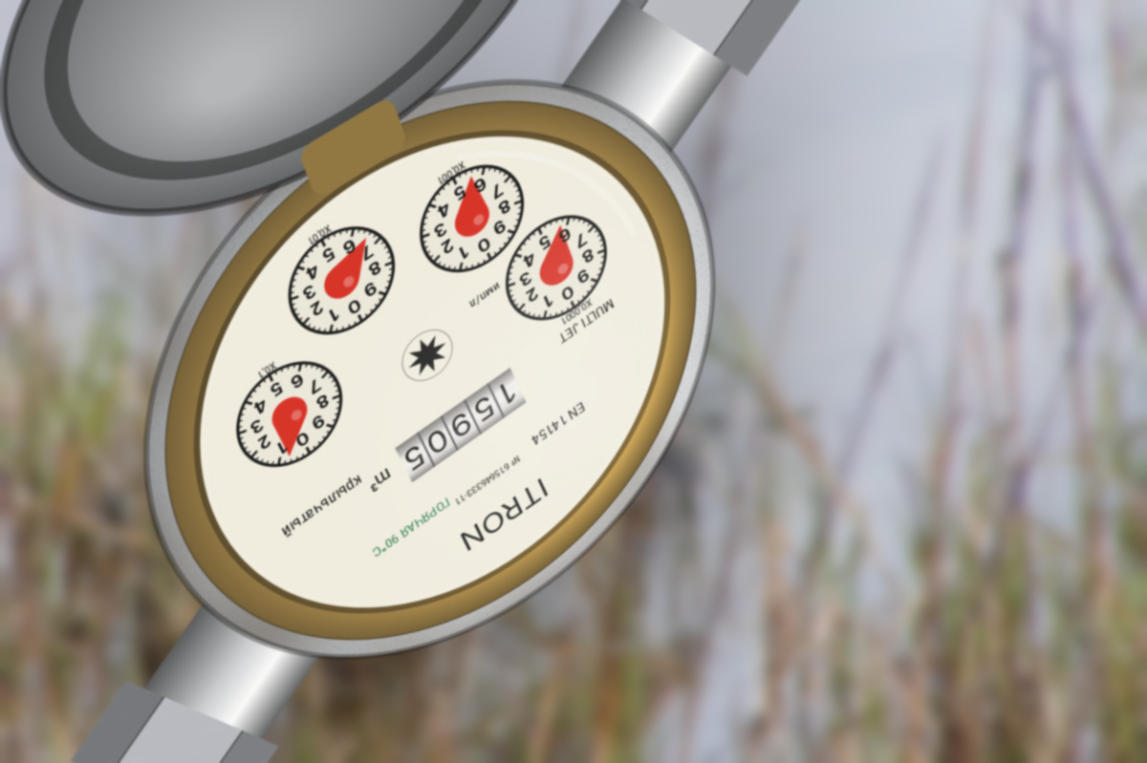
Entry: 15905.0655 m³
